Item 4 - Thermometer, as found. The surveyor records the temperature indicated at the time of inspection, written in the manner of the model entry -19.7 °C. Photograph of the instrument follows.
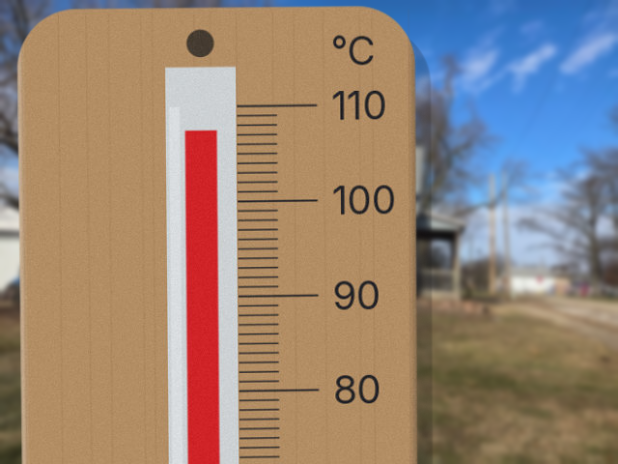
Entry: 107.5 °C
